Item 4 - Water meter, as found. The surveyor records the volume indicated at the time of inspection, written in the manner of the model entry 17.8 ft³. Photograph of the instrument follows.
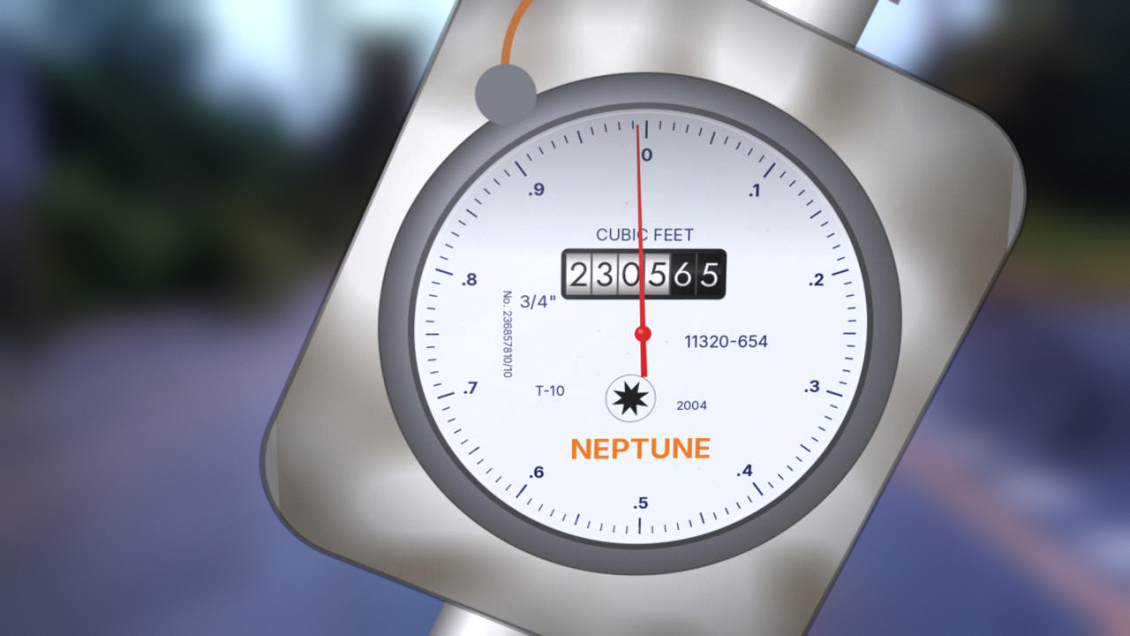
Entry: 230564.99 ft³
